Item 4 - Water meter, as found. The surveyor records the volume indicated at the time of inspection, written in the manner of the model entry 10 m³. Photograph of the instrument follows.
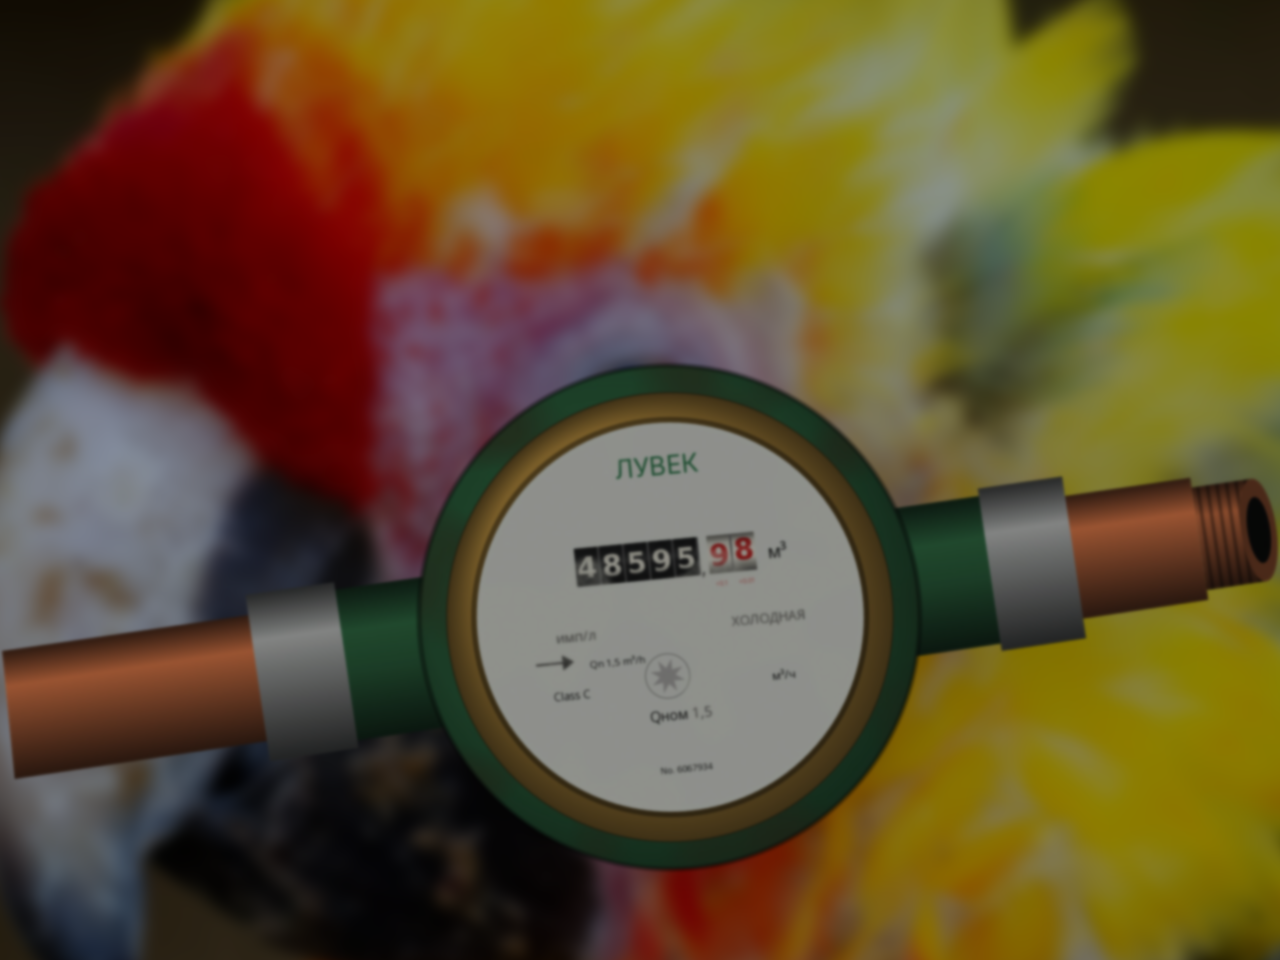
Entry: 48595.98 m³
